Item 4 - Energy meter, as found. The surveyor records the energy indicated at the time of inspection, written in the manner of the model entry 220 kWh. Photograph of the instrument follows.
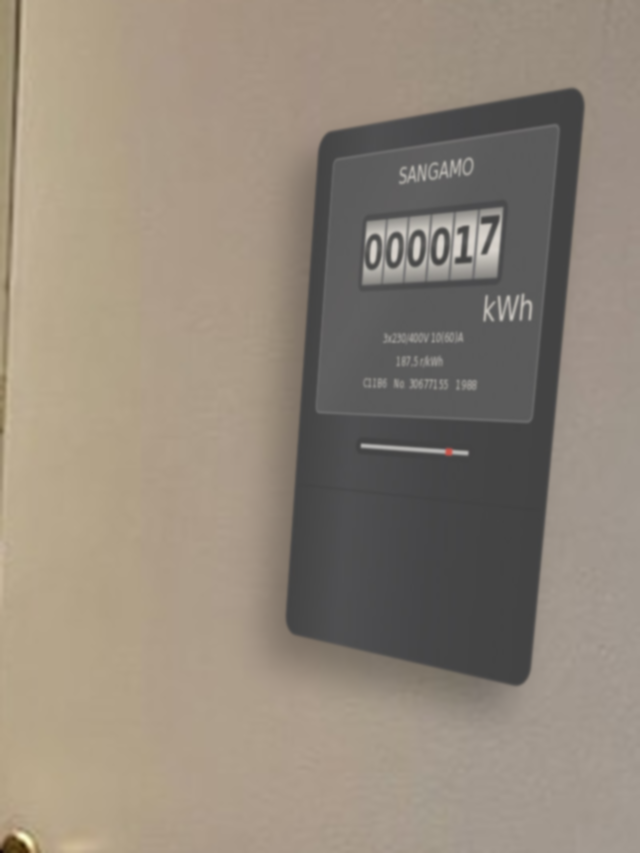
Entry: 17 kWh
